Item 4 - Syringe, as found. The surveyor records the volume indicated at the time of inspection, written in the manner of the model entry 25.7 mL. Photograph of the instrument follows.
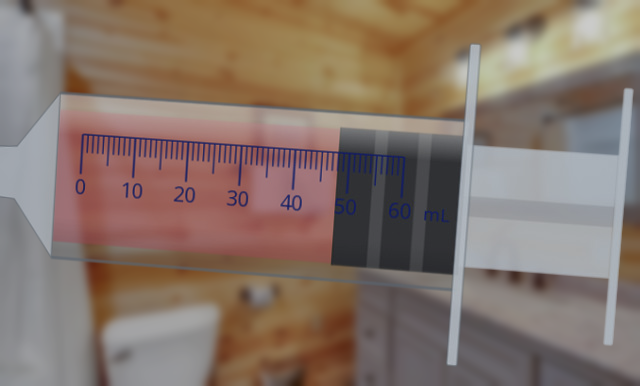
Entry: 48 mL
